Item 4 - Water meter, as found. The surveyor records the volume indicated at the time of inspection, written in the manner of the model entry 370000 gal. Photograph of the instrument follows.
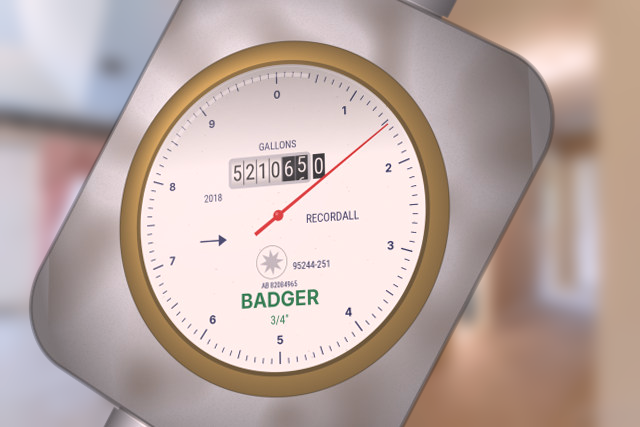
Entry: 5210651.5 gal
